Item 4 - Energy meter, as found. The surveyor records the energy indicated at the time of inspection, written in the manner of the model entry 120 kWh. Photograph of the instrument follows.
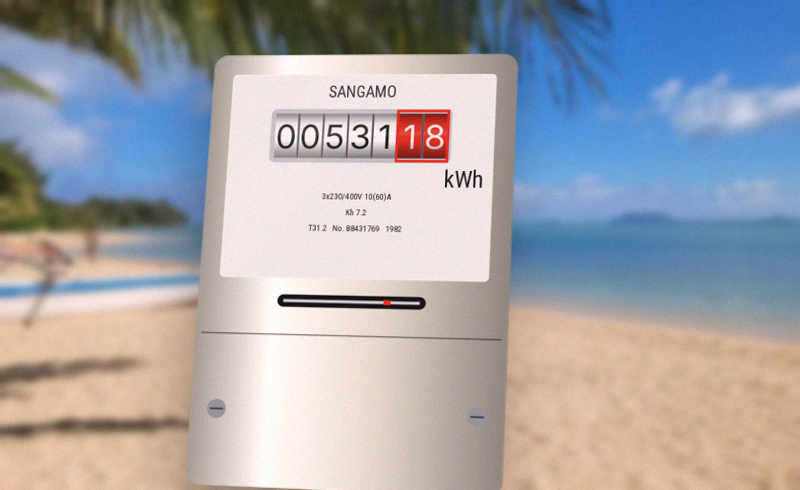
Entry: 531.18 kWh
